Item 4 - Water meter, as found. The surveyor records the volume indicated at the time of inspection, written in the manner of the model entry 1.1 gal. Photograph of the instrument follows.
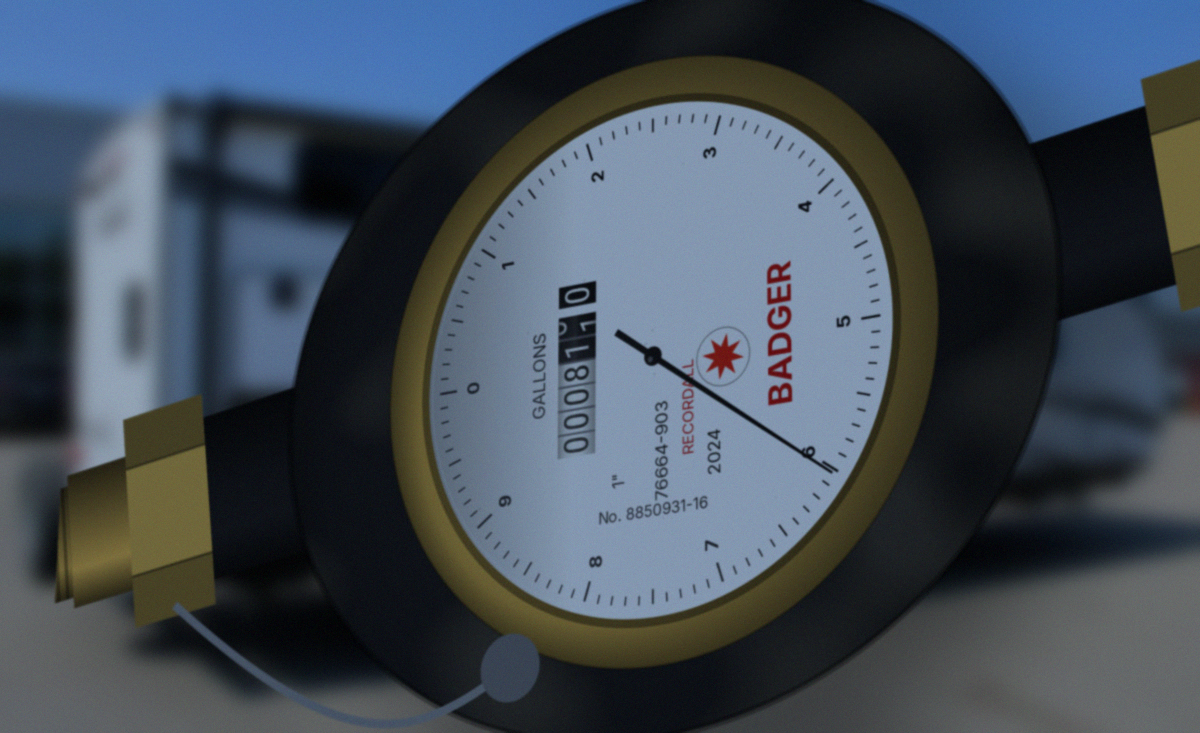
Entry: 8106.0 gal
